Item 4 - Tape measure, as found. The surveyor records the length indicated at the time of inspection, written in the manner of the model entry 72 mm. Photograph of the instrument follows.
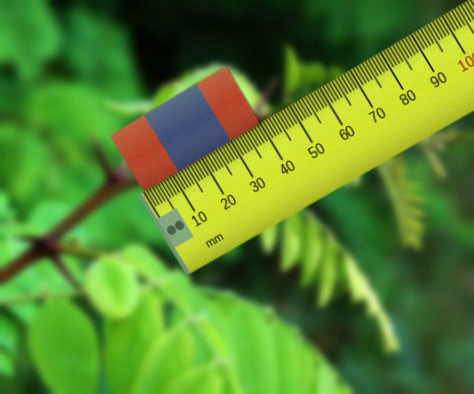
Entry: 40 mm
